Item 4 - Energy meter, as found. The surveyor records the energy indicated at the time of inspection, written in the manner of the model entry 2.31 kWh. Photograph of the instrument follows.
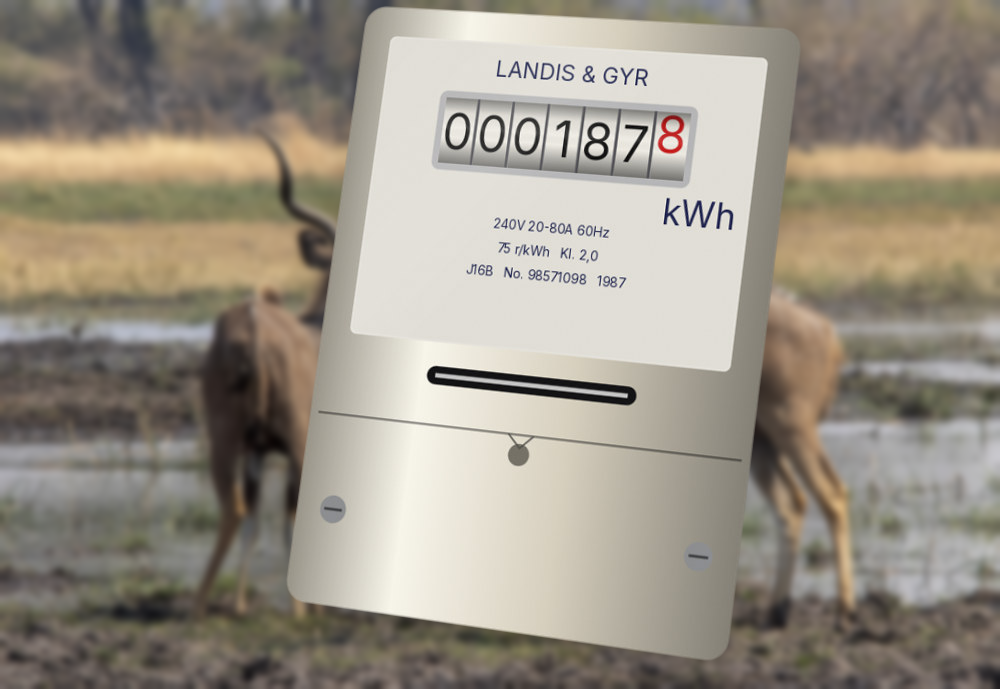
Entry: 187.8 kWh
